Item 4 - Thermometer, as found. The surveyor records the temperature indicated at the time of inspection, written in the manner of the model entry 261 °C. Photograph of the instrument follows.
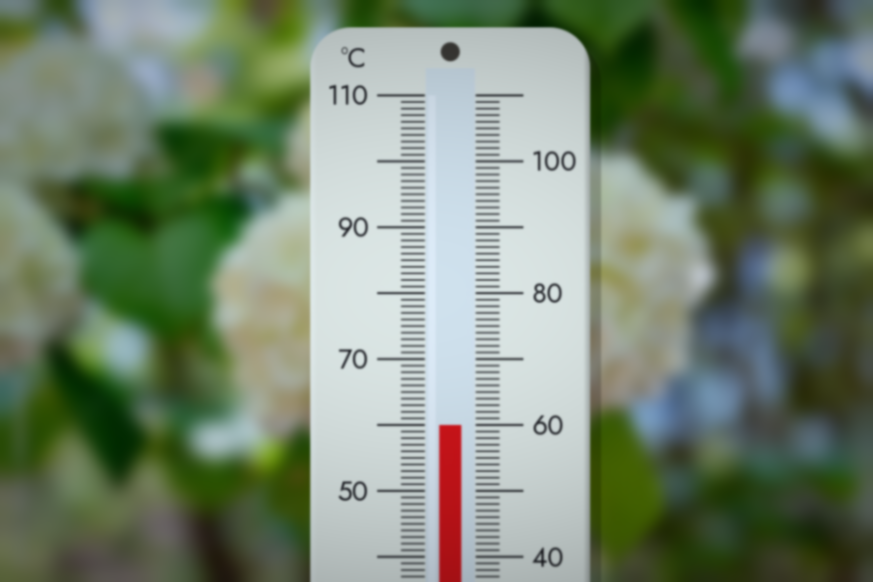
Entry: 60 °C
